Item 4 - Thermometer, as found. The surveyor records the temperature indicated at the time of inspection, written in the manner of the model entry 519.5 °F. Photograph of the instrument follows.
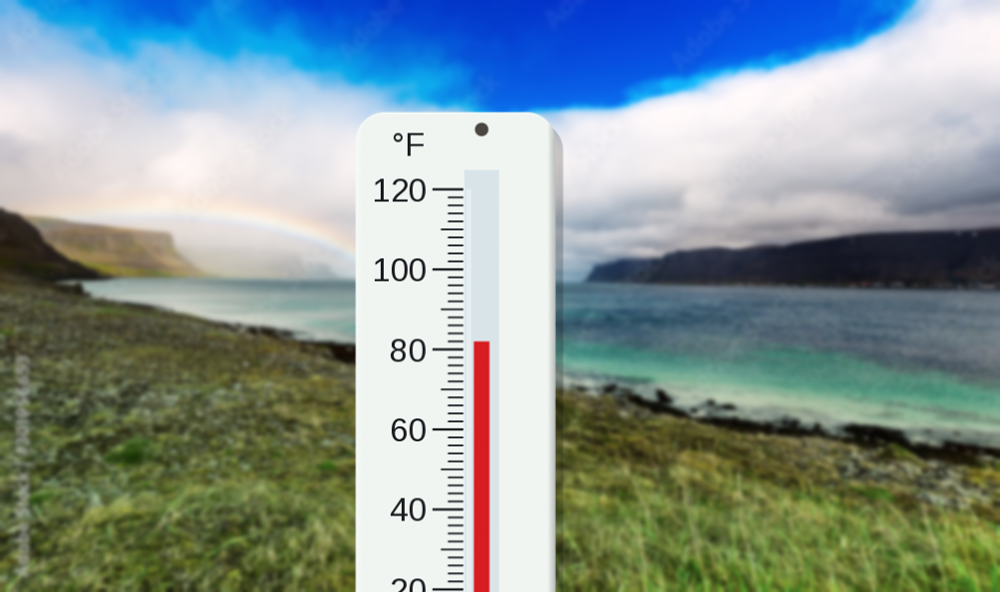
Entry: 82 °F
